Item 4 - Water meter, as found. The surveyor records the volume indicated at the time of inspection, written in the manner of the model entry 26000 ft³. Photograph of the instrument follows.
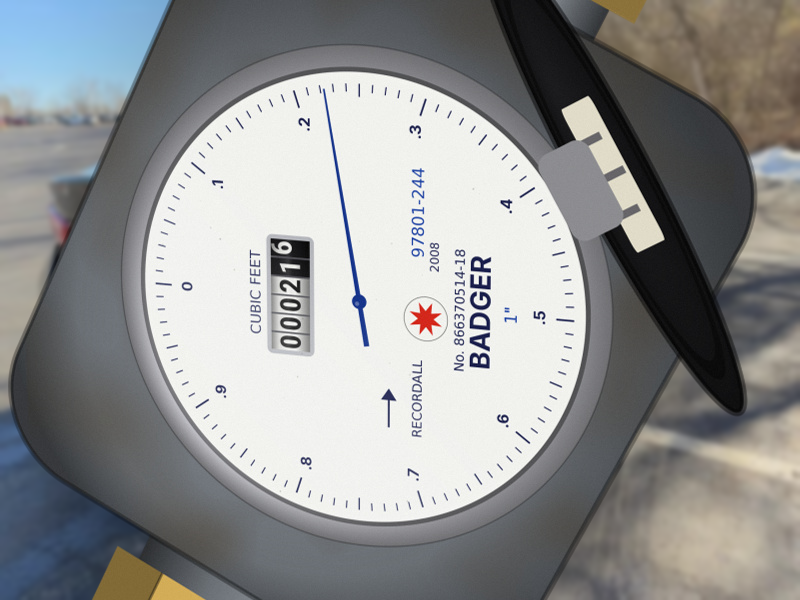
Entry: 216.22 ft³
